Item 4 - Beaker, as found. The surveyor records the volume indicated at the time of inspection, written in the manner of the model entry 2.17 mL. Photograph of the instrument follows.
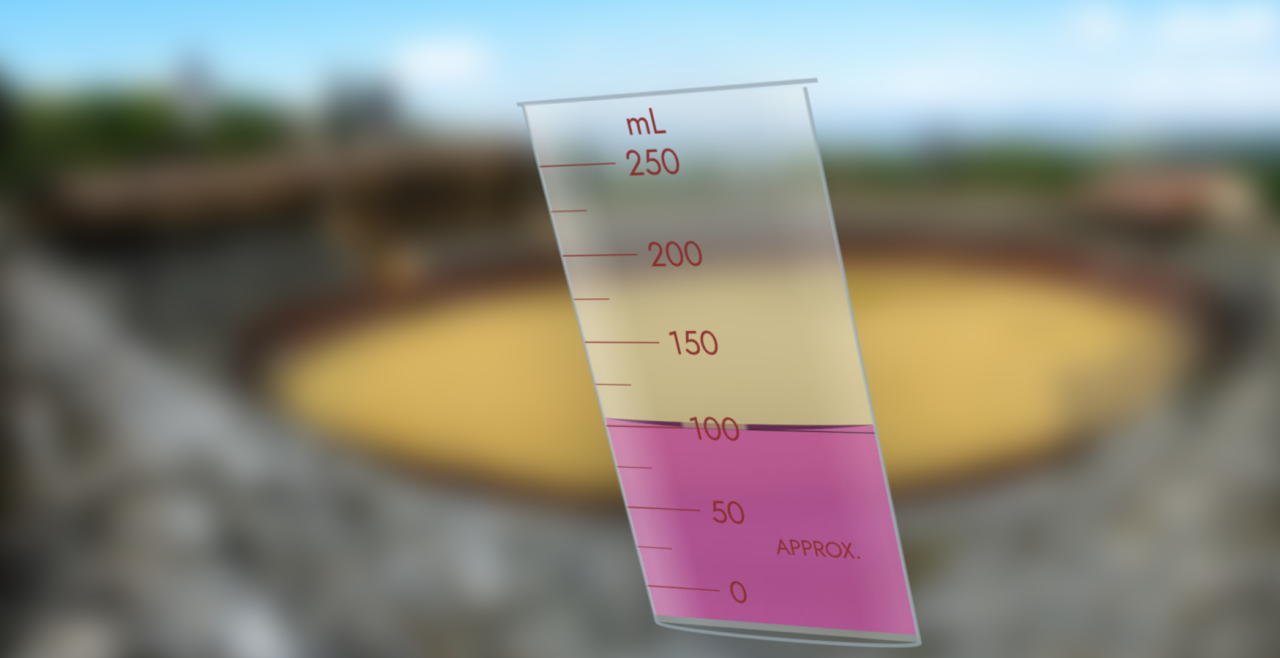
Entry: 100 mL
